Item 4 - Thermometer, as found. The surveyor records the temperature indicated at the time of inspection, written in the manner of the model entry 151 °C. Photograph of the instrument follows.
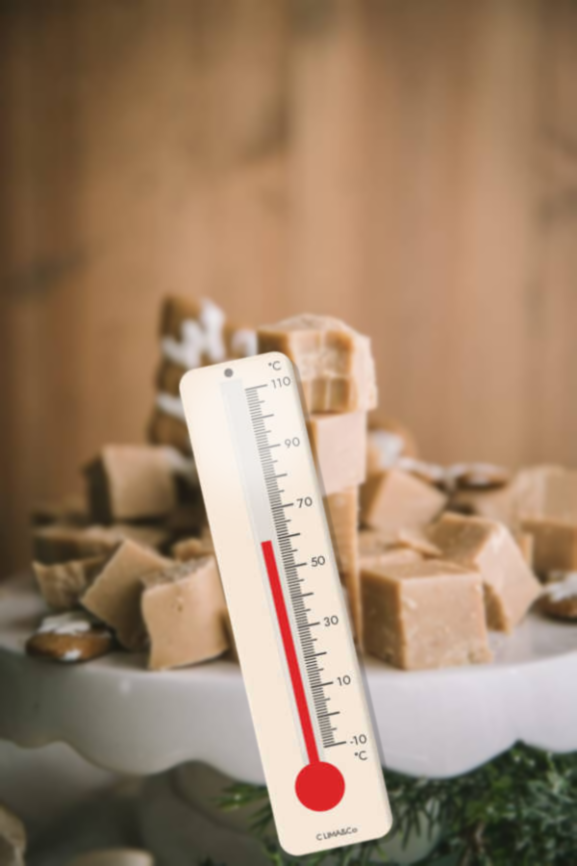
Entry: 60 °C
